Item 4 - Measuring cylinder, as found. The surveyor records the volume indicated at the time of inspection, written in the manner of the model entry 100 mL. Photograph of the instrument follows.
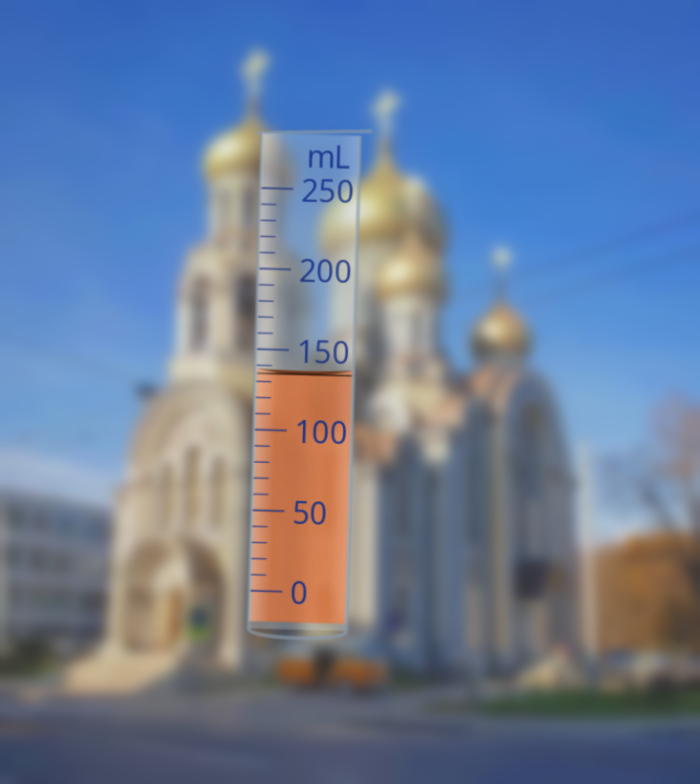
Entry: 135 mL
